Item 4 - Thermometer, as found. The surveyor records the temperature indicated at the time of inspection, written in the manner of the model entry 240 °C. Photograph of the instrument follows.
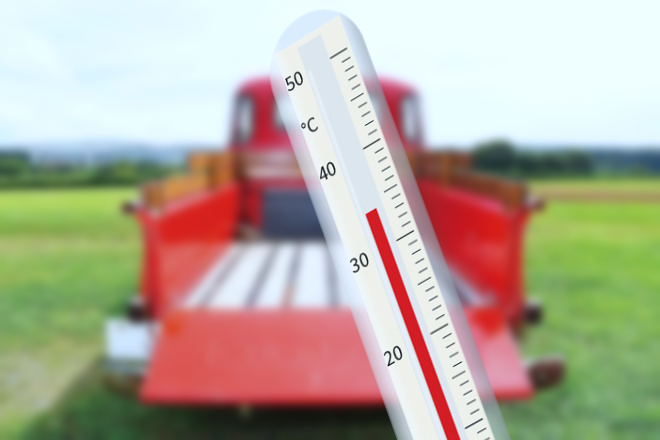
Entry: 34 °C
